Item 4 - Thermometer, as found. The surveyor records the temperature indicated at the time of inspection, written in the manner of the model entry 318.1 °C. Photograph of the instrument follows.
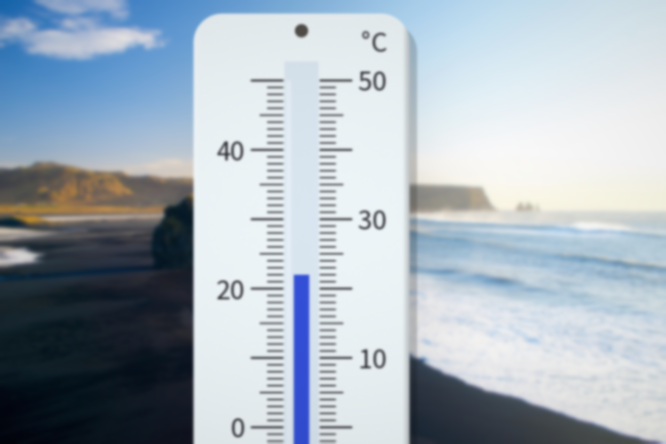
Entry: 22 °C
